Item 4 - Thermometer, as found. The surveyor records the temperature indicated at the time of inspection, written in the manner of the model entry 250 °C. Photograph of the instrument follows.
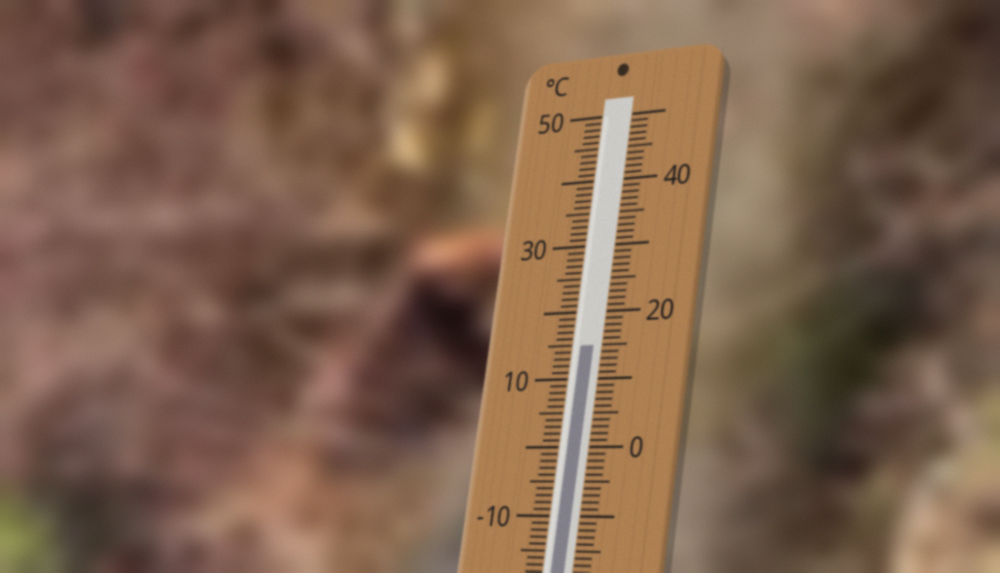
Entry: 15 °C
